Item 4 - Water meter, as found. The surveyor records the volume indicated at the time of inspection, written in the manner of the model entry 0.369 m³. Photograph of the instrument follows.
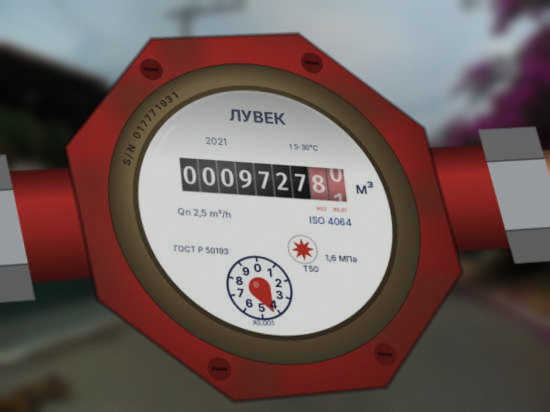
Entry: 9727.804 m³
